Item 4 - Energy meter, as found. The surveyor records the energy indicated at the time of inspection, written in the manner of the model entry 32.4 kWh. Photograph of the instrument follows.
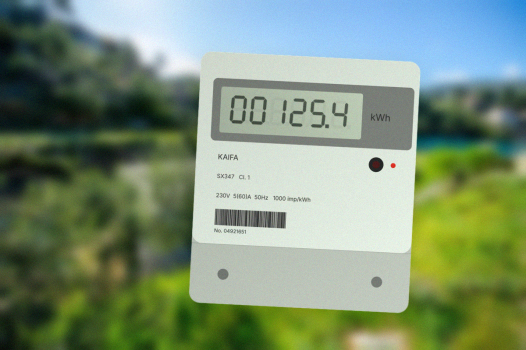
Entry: 125.4 kWh
